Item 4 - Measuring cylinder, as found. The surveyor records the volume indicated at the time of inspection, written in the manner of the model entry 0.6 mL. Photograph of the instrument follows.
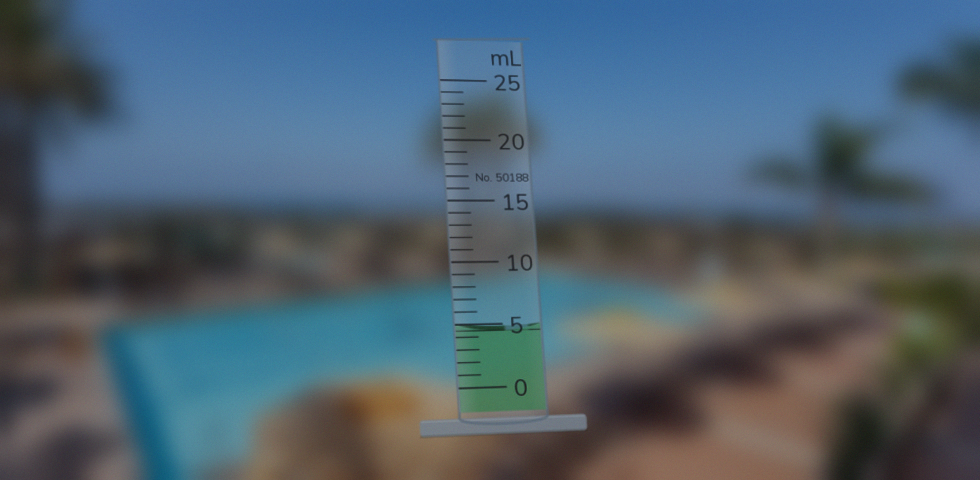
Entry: 4.5 mL
